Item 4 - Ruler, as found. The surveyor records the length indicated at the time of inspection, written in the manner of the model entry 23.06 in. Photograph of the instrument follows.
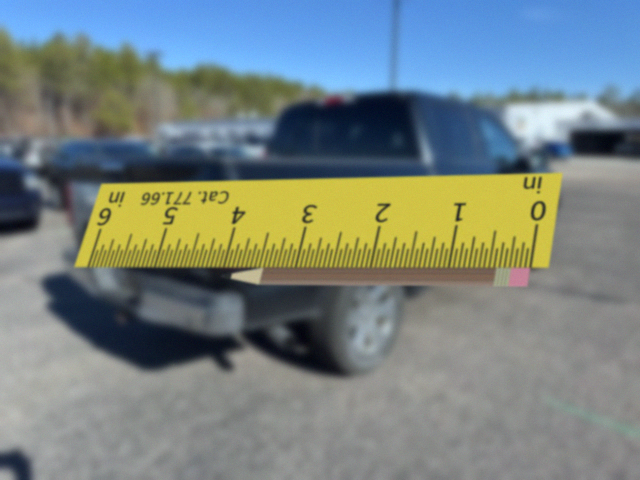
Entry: 4 in
